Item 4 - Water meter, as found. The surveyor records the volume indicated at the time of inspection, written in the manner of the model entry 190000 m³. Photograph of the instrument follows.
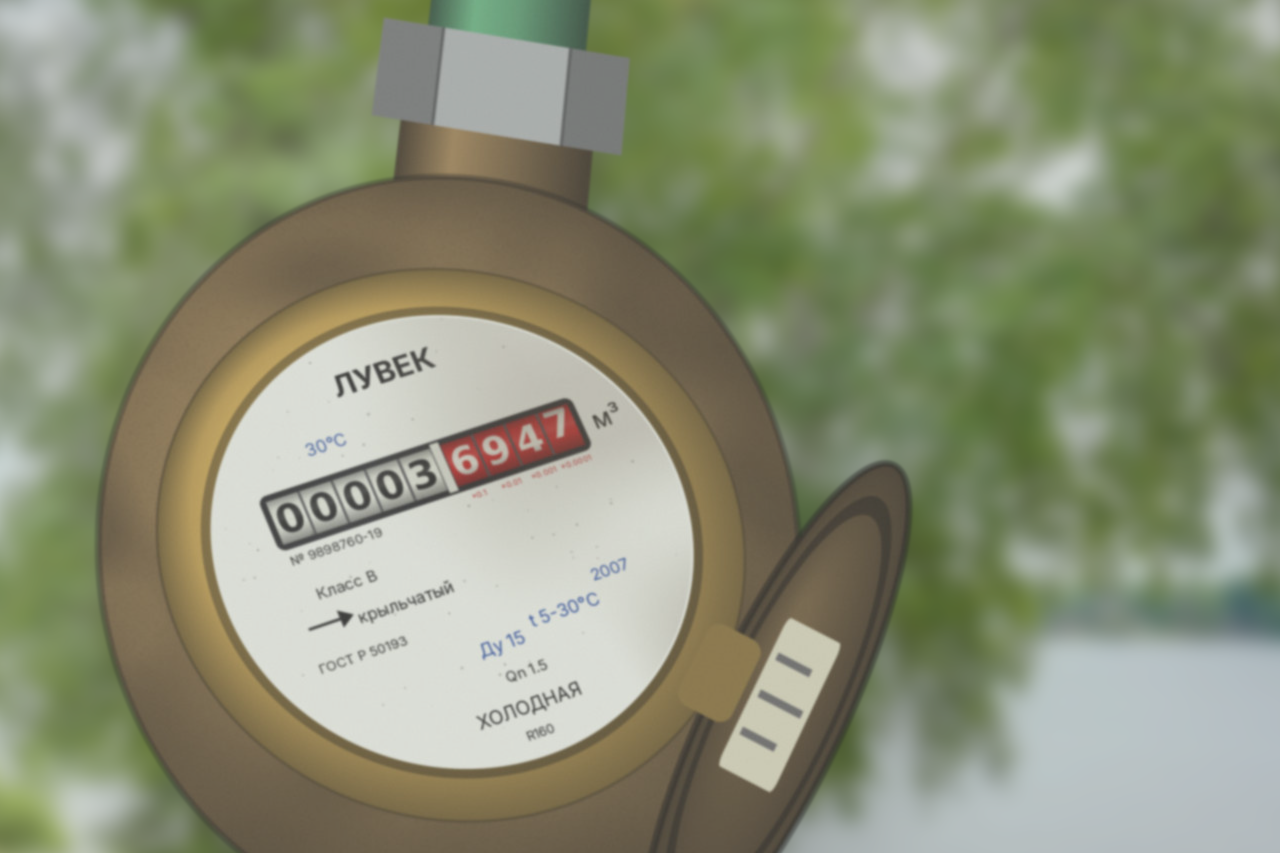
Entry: 3.6947 m³
